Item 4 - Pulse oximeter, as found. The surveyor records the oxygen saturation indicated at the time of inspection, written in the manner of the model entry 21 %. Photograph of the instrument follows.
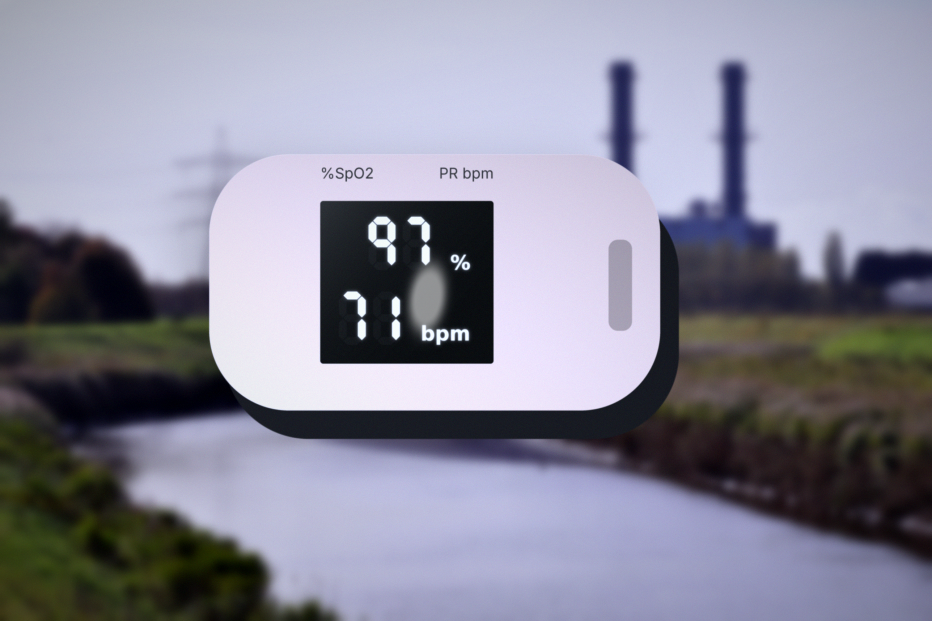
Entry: 97 %
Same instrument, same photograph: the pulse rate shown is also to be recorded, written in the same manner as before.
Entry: 71 bpm
